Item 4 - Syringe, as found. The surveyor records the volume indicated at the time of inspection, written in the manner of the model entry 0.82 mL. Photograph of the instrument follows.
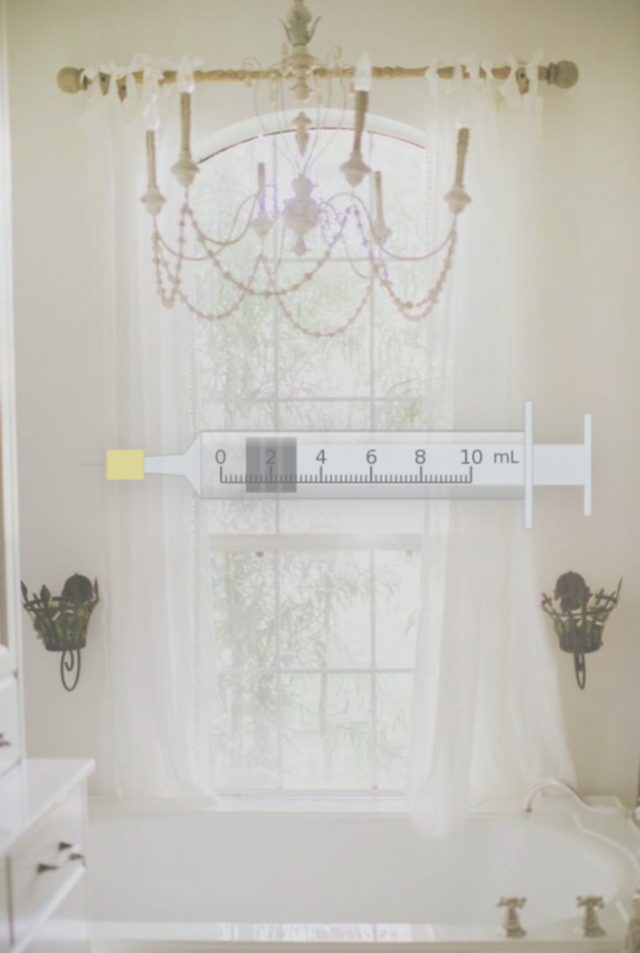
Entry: 1 mL
